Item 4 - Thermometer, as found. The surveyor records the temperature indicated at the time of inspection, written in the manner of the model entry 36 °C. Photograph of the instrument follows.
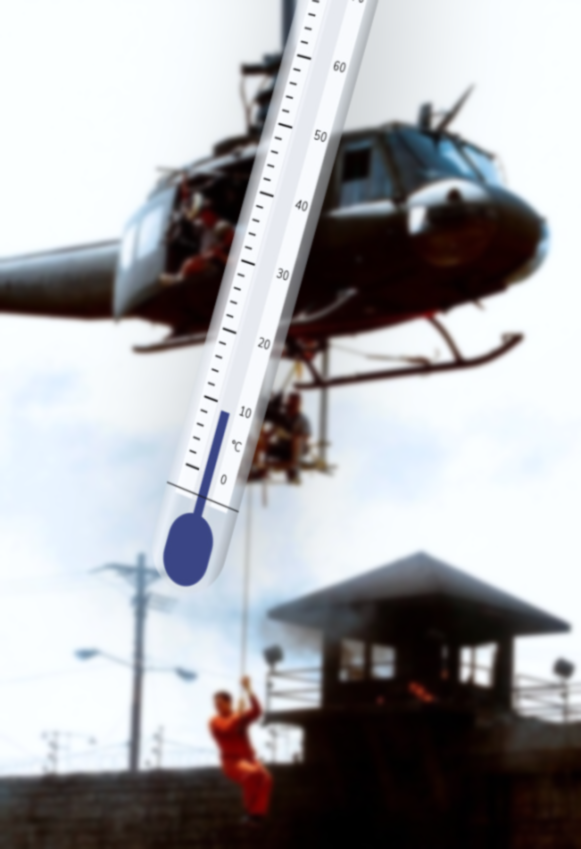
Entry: 9 °C
